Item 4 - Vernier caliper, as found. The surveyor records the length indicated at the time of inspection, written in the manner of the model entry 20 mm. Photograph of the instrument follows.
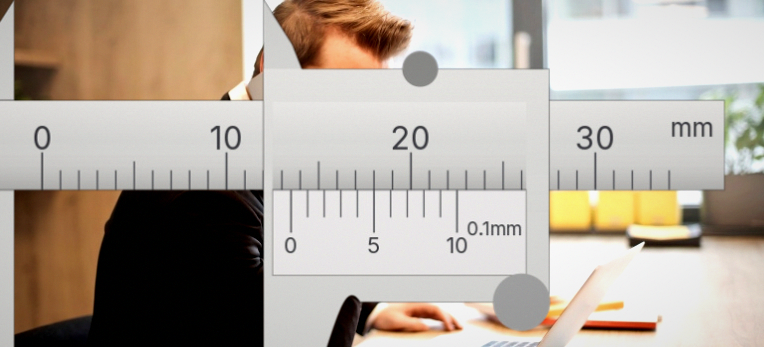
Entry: 13.5 mm
